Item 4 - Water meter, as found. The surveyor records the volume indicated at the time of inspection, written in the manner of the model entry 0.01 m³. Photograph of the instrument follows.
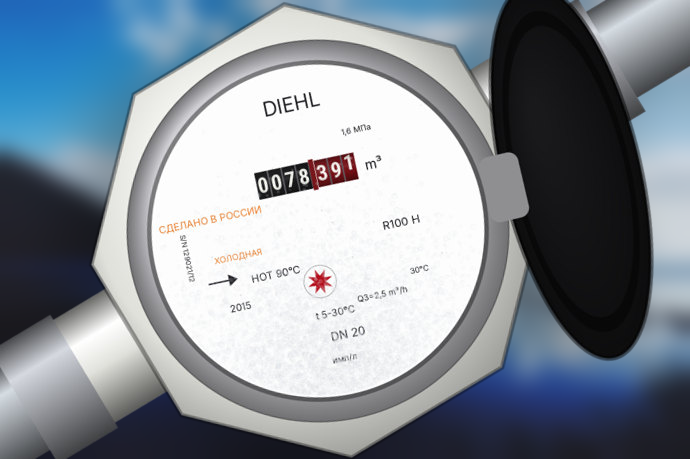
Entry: 78.391 m³
